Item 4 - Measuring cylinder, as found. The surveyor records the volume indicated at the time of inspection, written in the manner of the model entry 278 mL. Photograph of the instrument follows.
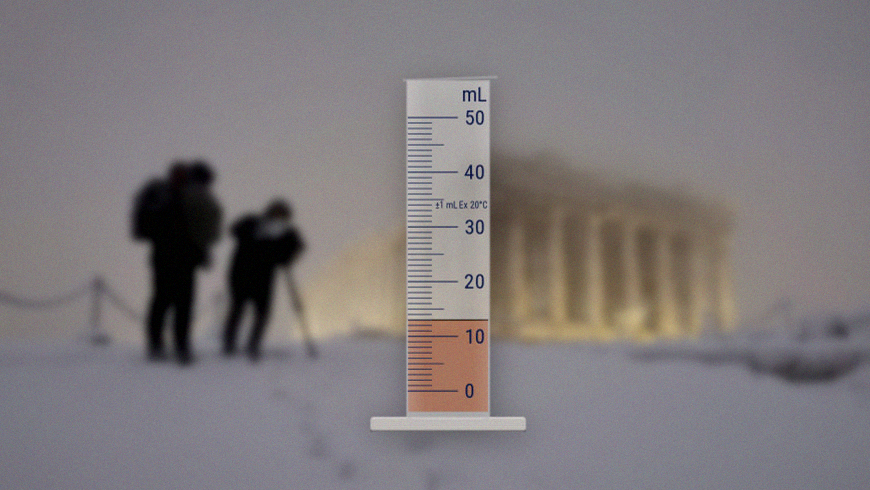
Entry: 13 mL
